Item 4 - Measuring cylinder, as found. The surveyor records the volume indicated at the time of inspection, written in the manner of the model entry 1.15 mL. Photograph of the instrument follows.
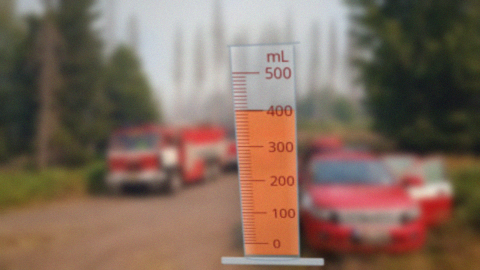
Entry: 400 mL
